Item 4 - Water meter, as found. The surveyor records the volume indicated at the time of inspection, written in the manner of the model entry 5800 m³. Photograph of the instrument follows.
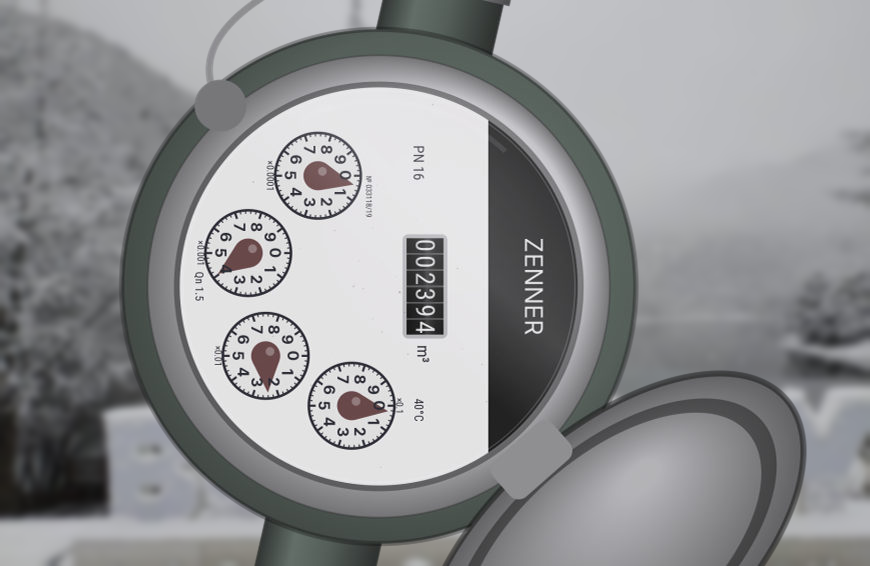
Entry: 2394.0240 m³
